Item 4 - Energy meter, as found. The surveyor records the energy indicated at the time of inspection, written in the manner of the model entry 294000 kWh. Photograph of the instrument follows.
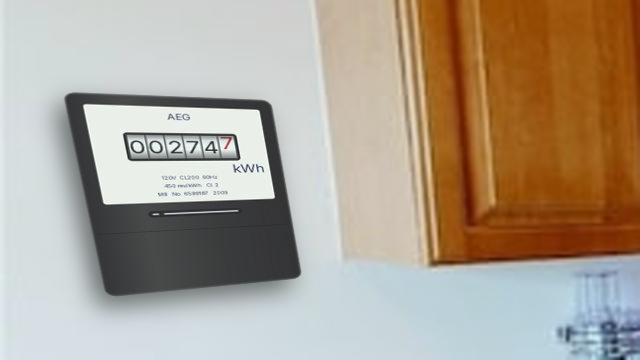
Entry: 274.7 kWh
